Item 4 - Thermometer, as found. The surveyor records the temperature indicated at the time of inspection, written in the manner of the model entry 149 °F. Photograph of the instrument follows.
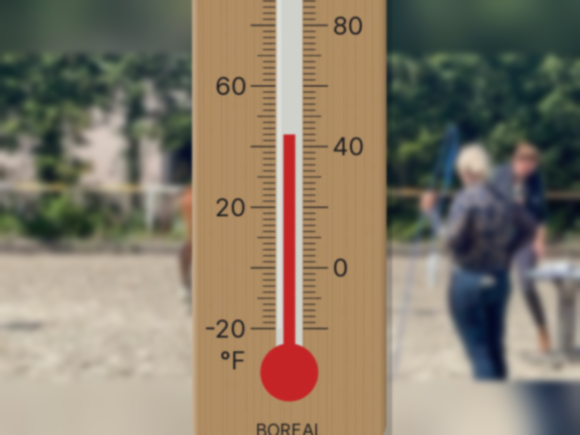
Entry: 44 °F
